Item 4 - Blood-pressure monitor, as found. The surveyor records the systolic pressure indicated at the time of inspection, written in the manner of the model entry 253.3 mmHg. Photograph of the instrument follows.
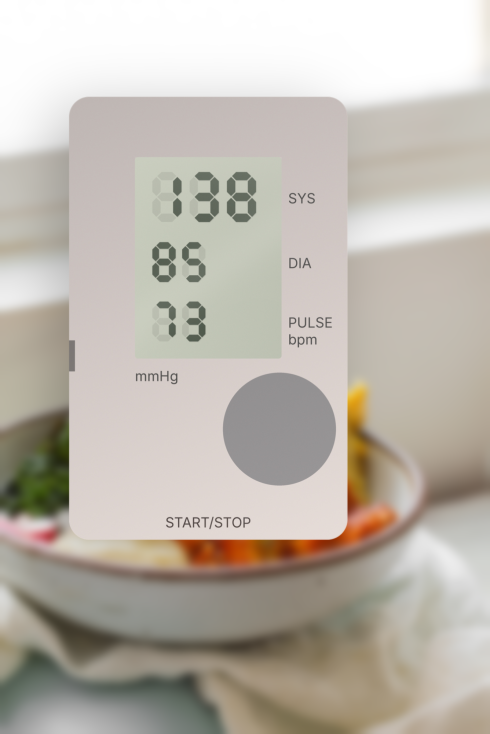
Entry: 138 mmHg
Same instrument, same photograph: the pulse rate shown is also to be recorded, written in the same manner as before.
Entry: 73 bpm
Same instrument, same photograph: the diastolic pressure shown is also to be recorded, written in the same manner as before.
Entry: 85 mmHg
